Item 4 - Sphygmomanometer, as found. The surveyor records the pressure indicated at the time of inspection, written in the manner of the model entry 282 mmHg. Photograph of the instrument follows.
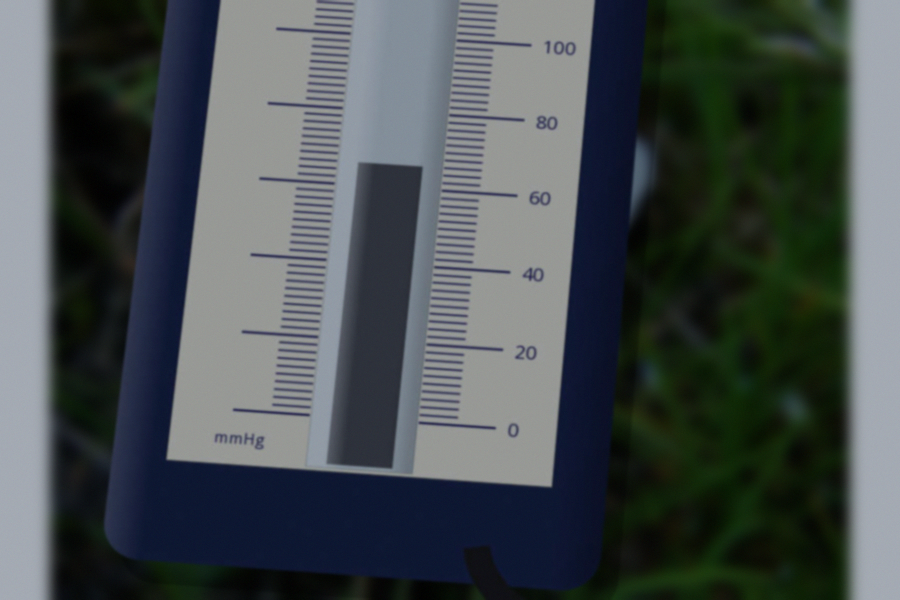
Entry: 66 mmHg
